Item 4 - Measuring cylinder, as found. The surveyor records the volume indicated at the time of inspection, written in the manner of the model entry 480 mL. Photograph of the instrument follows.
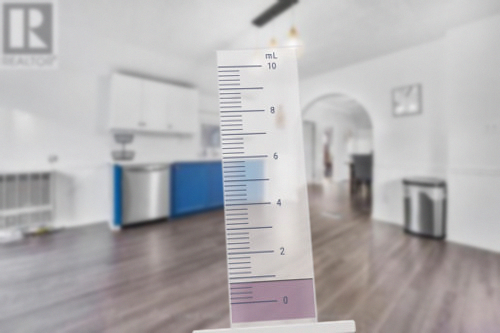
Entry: 0.8 mL
